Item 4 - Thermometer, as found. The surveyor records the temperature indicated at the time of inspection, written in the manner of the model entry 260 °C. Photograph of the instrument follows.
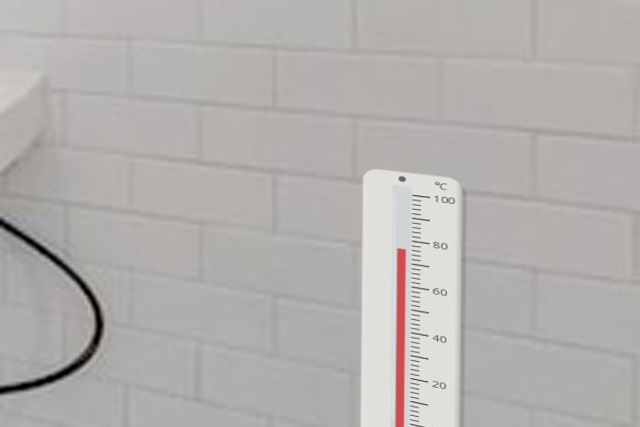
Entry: 76 °C
